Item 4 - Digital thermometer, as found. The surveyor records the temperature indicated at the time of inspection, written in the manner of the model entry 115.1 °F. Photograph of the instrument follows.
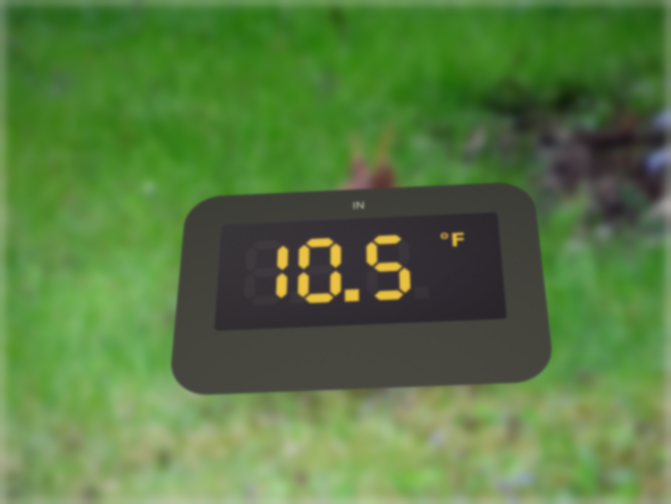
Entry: 10.5 °F
